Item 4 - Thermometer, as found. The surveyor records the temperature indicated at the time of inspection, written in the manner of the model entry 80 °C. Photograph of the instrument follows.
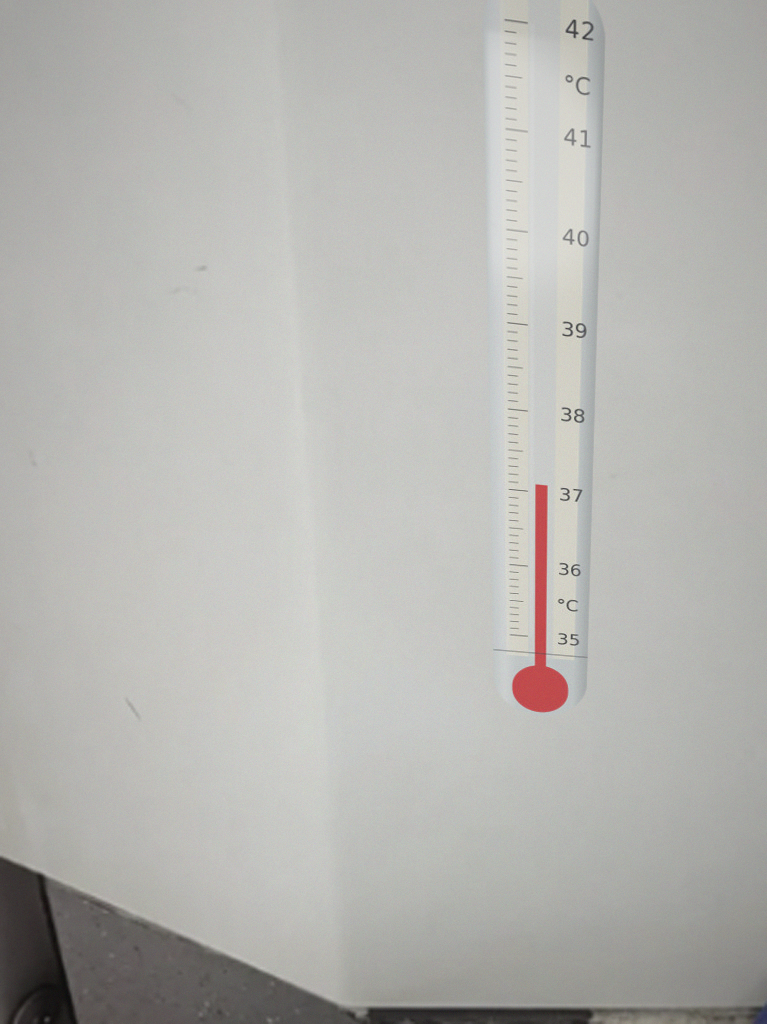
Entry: 37.1 °C
